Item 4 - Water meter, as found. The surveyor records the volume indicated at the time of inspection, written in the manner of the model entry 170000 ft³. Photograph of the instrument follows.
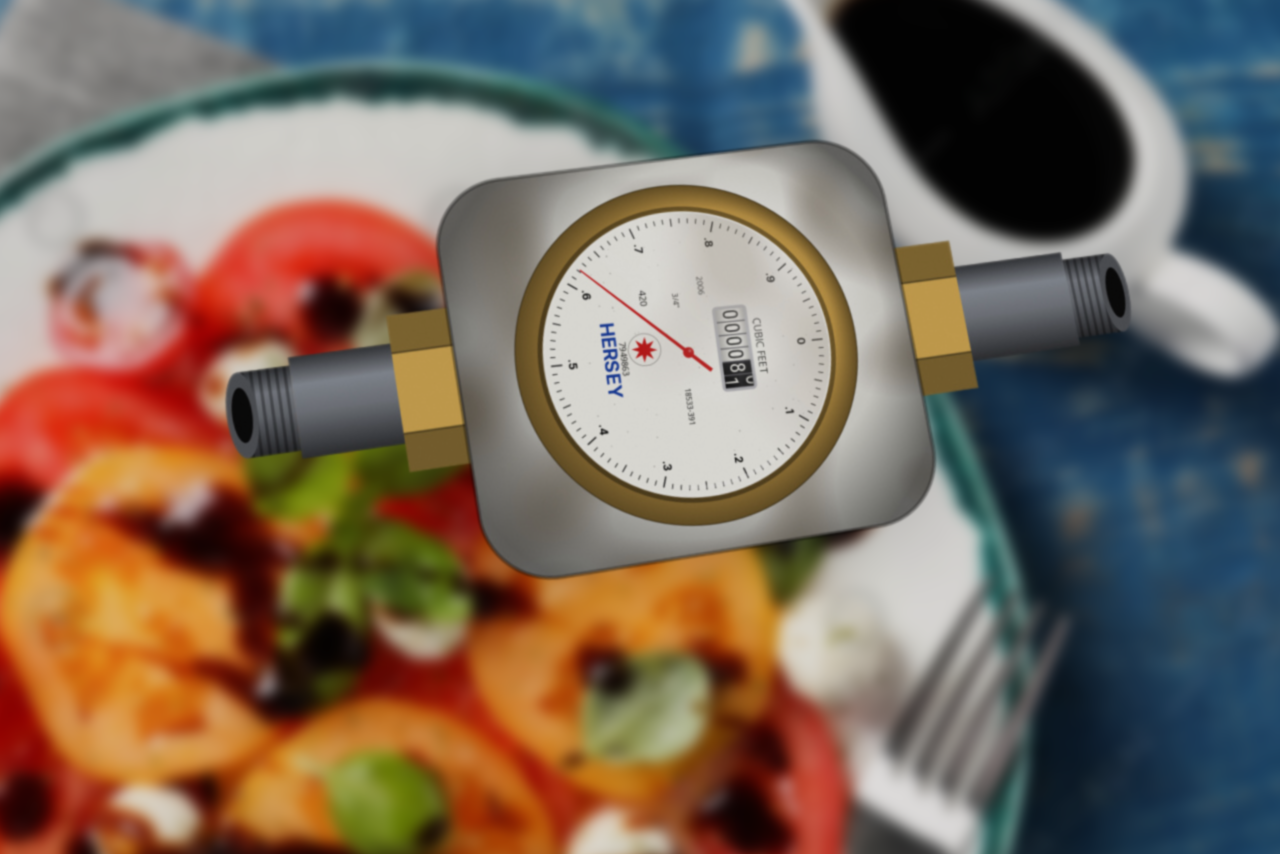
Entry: 80.62 ft³
